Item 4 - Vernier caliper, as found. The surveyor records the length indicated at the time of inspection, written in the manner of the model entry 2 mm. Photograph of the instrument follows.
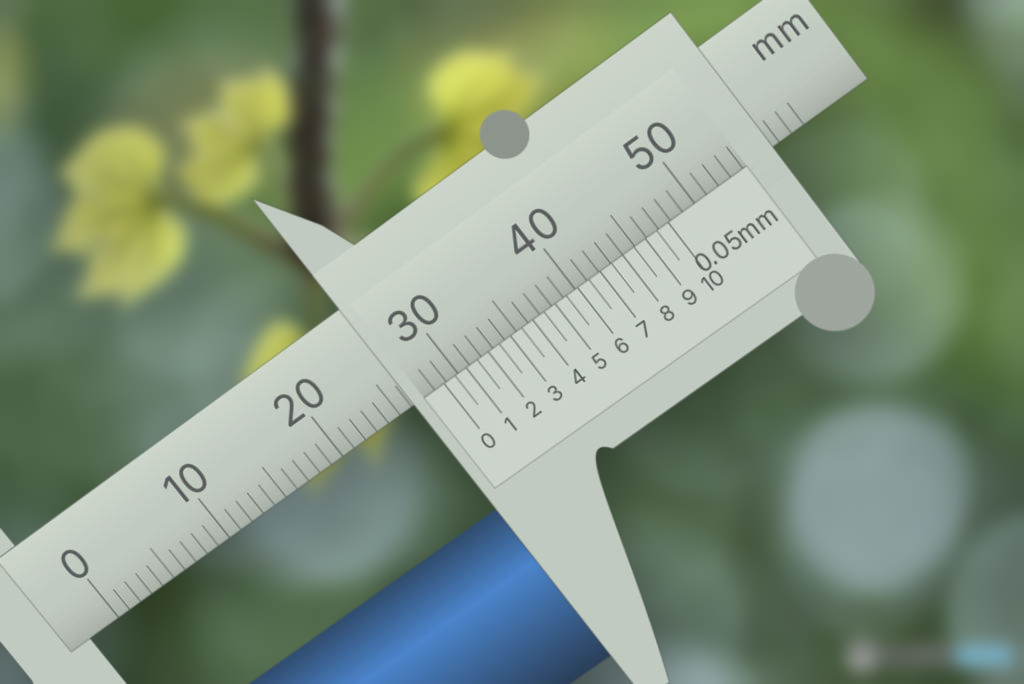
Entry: 28.8 mm
